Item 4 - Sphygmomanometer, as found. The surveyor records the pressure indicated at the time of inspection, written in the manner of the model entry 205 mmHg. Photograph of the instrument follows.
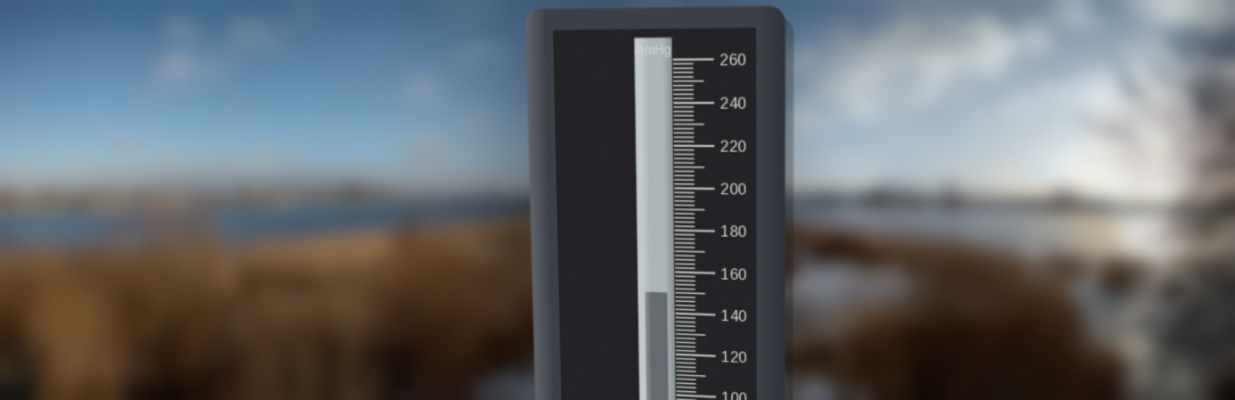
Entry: 150 mmHg
